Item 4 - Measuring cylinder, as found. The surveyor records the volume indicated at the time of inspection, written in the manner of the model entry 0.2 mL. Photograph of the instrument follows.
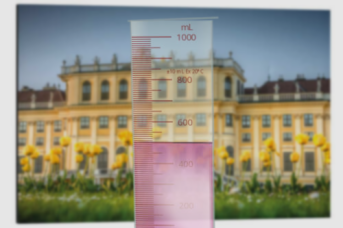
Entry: 500 mL
